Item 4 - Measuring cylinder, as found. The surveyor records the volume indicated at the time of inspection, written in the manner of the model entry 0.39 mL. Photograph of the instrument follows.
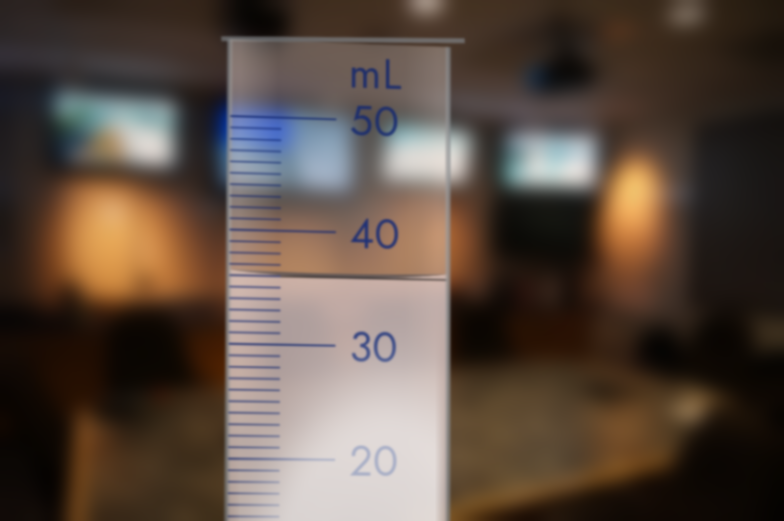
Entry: 36 mL
